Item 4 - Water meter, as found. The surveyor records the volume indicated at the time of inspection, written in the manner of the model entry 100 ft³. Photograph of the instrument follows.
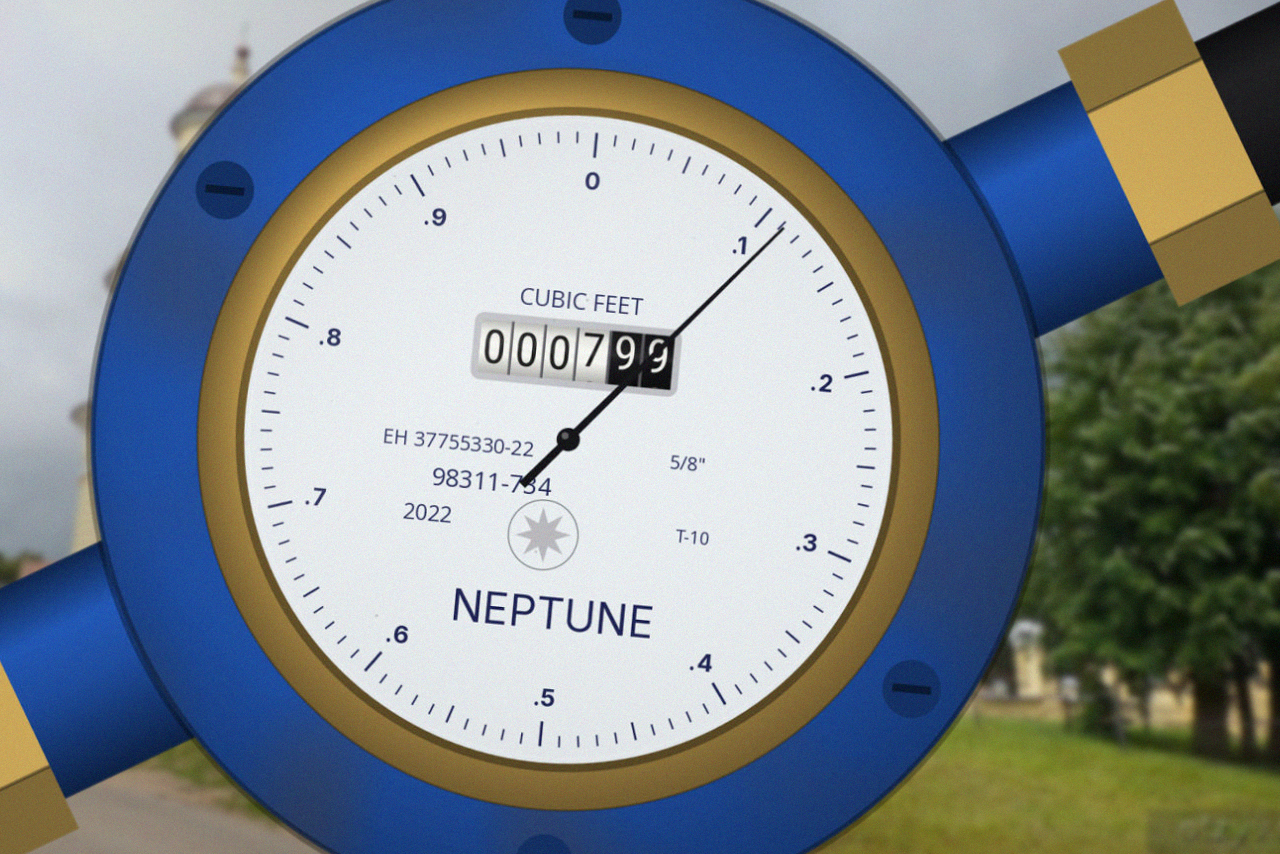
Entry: 799.11 ft³
